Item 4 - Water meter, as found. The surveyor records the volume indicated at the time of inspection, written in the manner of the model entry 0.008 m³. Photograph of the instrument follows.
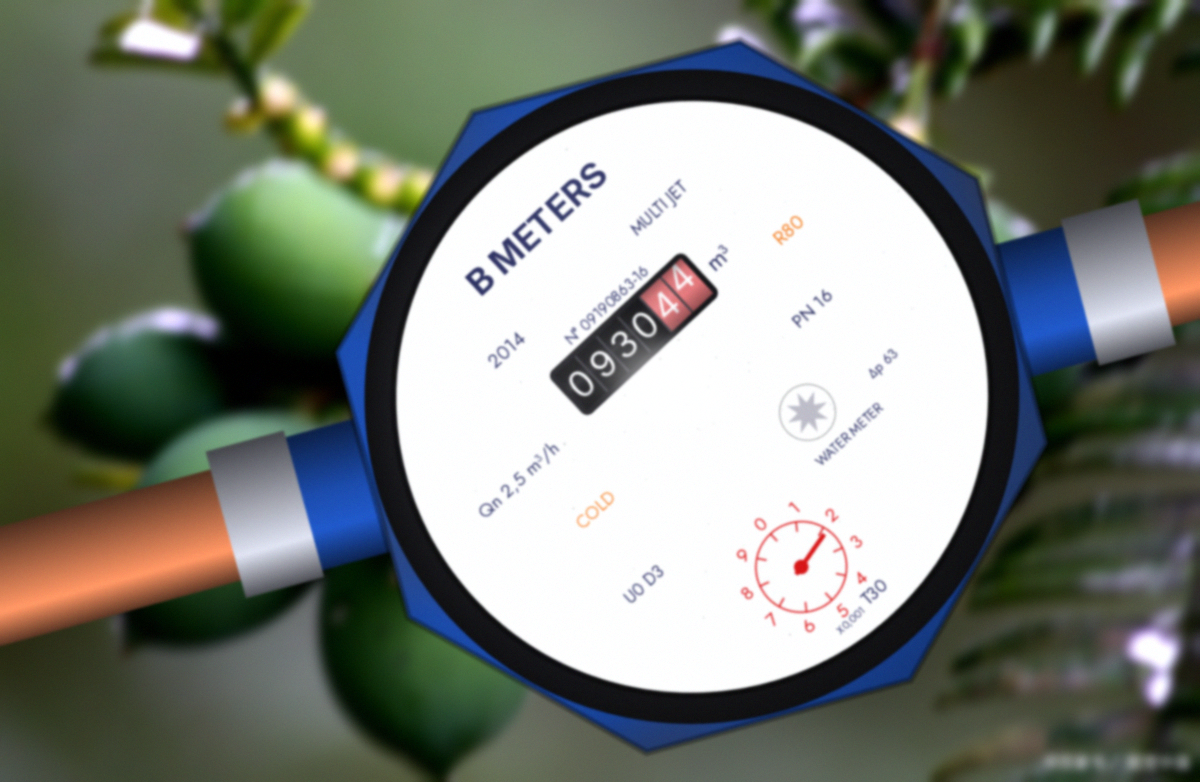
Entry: 930.442 m³
